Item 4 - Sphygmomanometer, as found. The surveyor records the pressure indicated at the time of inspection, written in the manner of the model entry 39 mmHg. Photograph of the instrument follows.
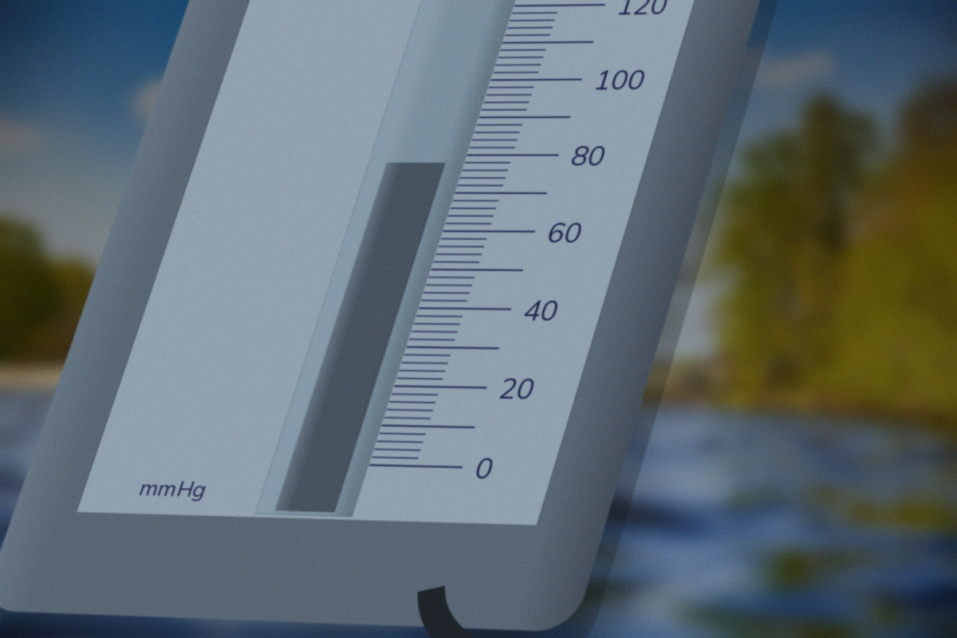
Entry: 78 mmHg
